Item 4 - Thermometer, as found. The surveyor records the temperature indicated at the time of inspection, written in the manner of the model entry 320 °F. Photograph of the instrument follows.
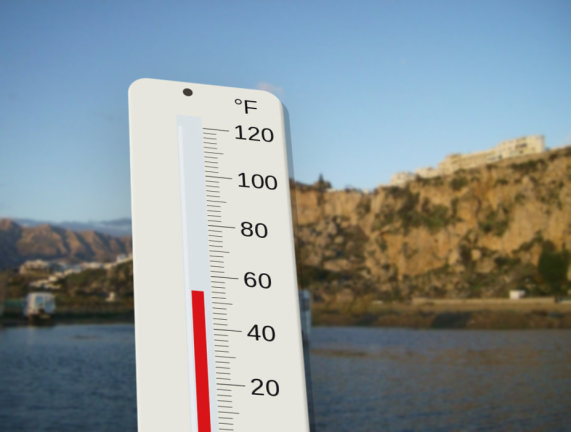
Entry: 54 °F
